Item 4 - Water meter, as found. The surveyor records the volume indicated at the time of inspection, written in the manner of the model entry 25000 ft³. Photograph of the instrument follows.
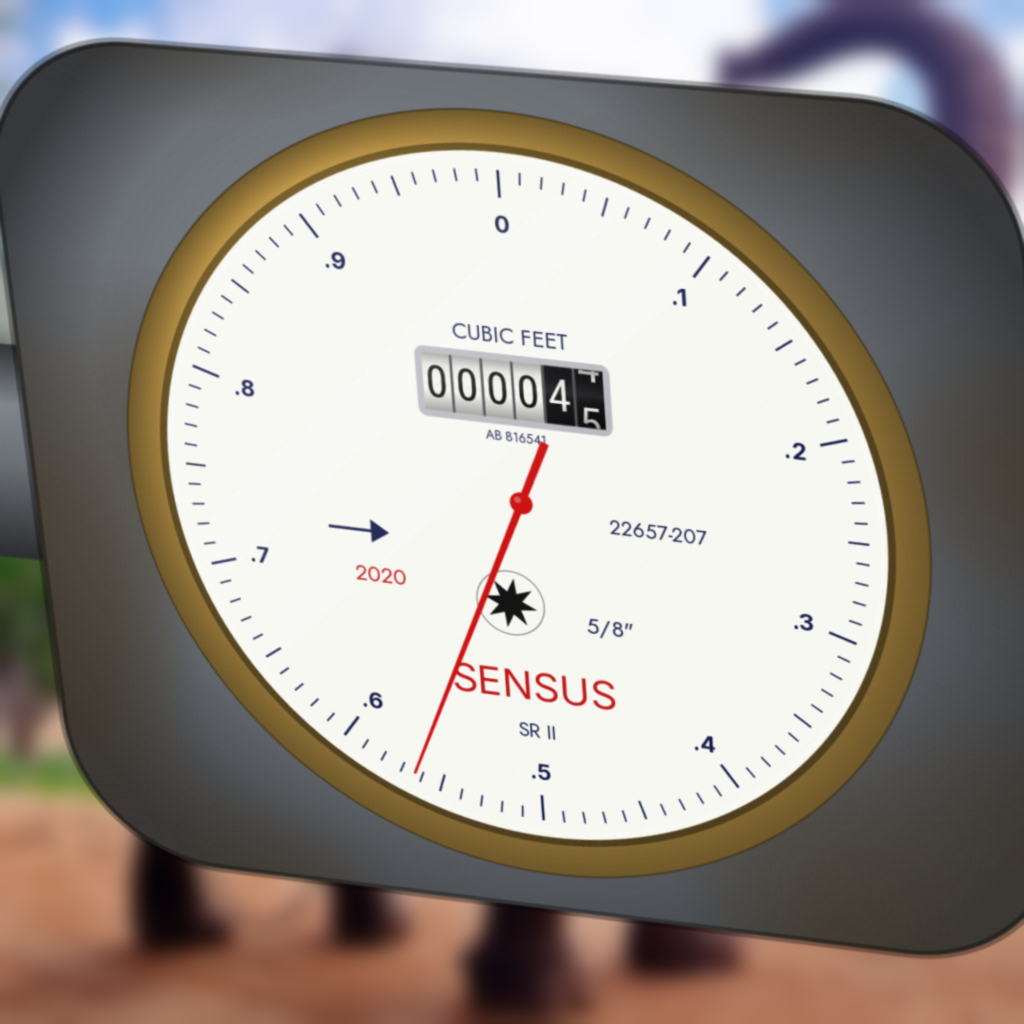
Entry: 44.56 ft³
